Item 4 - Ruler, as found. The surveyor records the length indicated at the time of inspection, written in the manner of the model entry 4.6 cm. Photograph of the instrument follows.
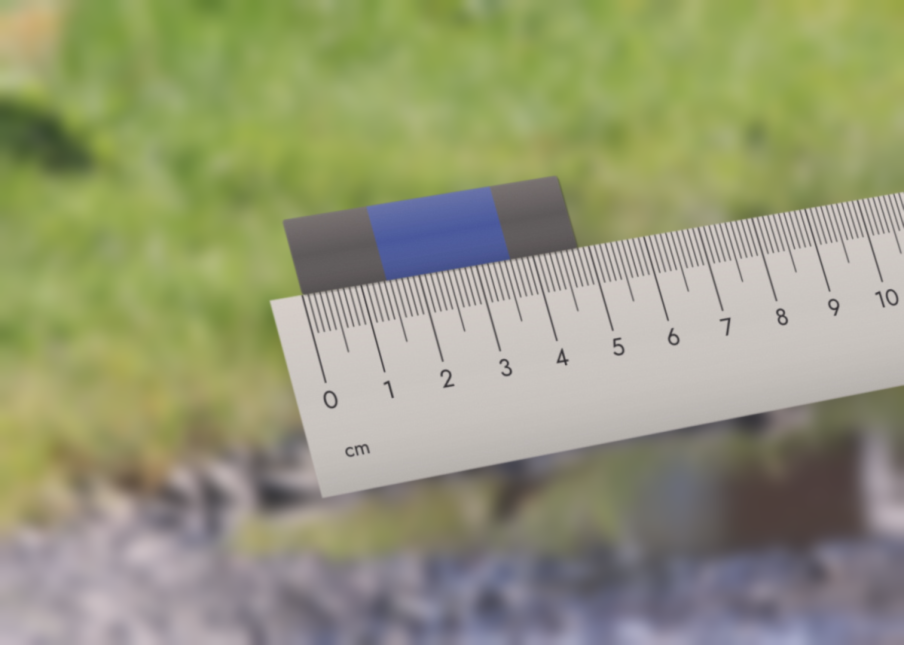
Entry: 4.8 cm
